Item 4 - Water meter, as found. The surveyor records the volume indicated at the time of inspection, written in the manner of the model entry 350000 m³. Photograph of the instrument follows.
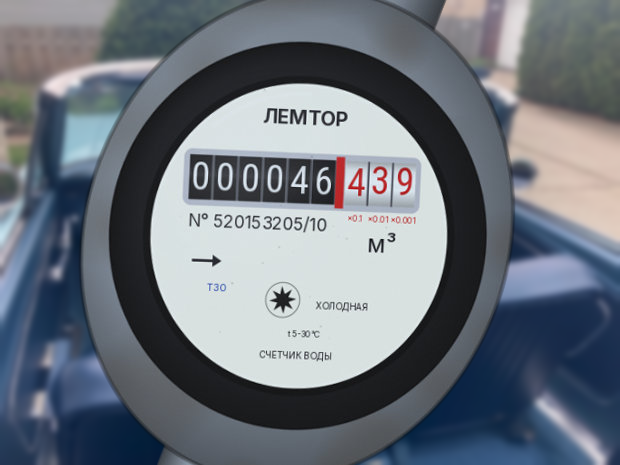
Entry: 46.439 m³
